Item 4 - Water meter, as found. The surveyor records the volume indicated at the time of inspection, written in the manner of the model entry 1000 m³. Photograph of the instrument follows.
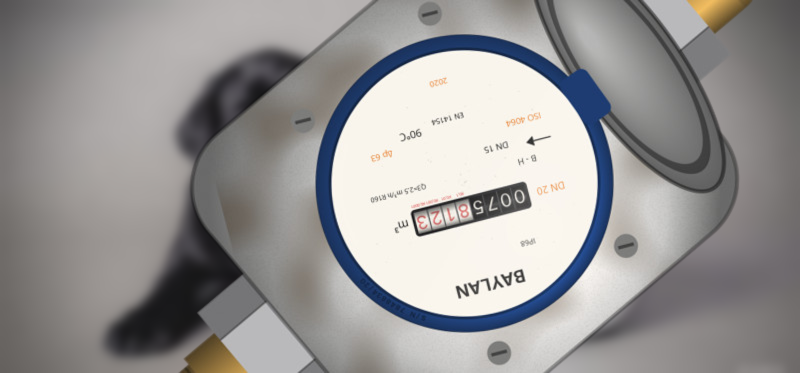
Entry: 75.8123 m³
